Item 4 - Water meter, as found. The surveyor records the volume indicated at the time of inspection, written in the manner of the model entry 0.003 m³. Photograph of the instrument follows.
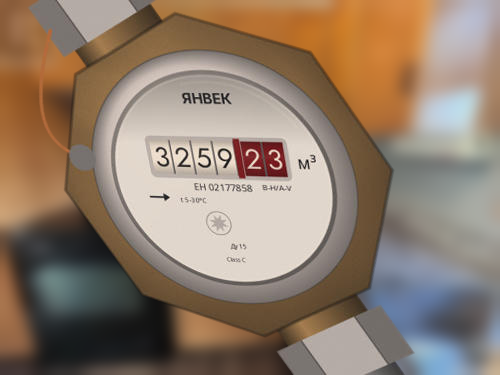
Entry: 3259.23 m³
